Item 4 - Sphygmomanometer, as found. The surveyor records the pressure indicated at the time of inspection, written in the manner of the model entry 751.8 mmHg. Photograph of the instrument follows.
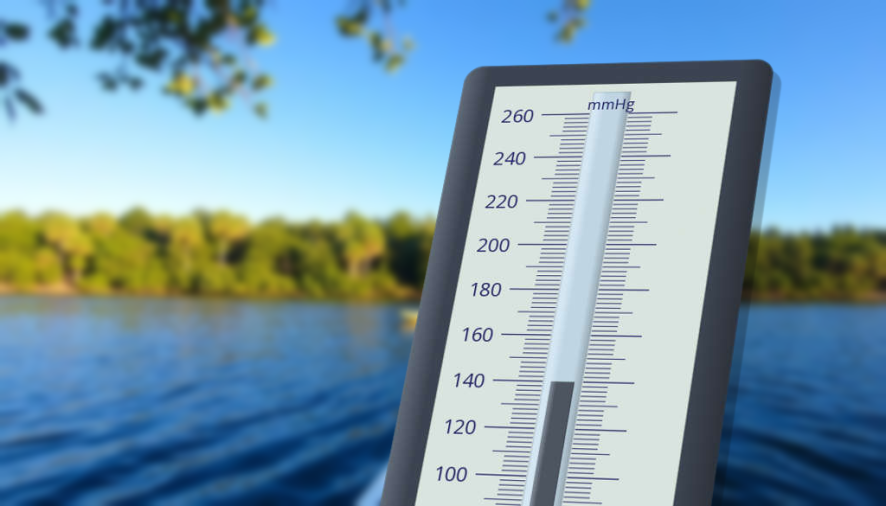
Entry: 140 mmHg
